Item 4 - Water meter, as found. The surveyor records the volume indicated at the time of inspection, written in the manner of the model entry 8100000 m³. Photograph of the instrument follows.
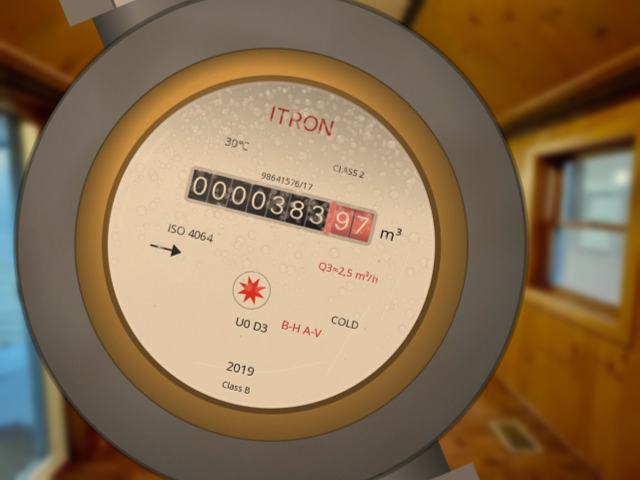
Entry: 383.97 m³
